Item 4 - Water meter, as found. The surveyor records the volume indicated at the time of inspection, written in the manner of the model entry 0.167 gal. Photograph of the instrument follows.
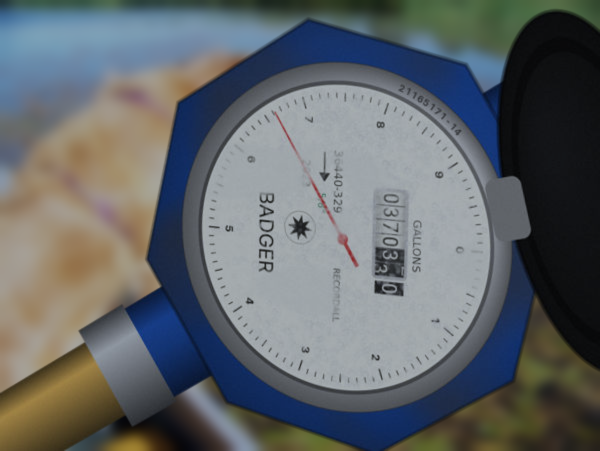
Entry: 370326.6 gal
